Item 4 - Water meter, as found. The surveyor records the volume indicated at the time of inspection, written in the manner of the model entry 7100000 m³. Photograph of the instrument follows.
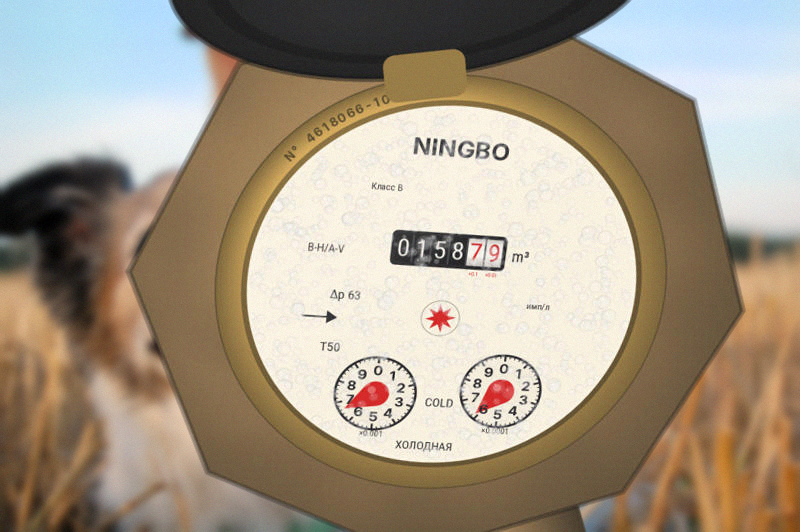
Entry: 158.7966 m³
